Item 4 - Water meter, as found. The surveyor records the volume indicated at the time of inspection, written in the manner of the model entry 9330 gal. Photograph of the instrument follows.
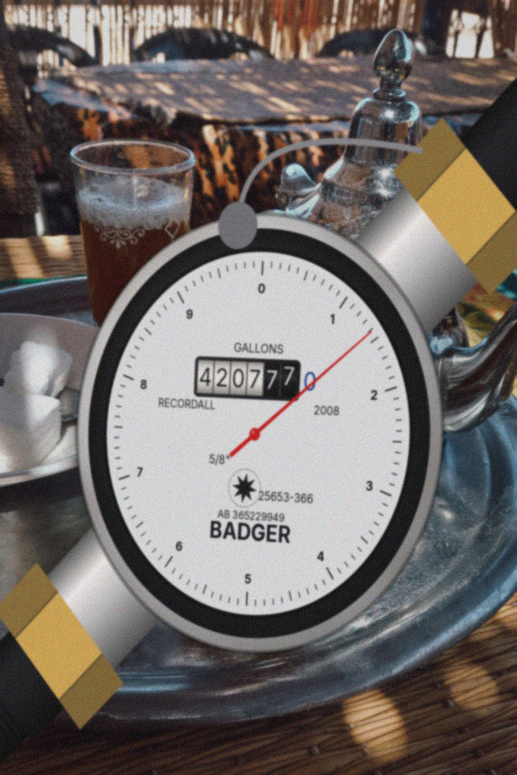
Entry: 4207771.4 gal
